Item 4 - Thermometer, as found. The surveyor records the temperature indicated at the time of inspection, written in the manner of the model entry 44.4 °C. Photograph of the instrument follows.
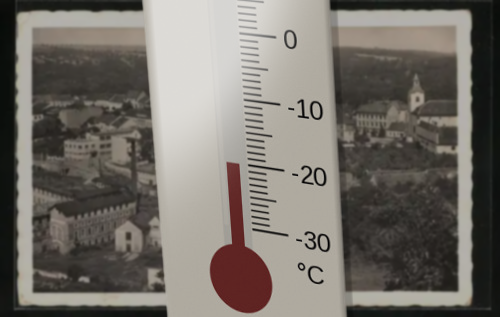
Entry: -20 °C
